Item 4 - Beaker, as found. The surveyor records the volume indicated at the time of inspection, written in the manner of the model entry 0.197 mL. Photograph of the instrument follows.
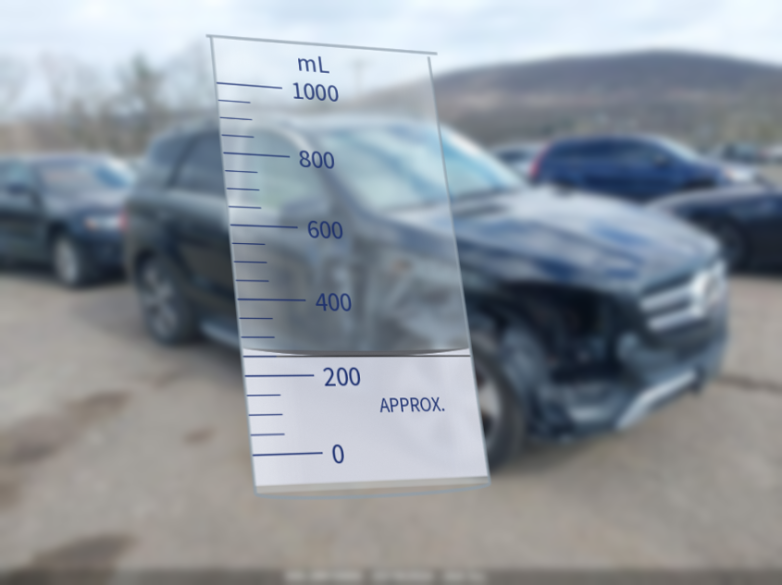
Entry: 250 mL
